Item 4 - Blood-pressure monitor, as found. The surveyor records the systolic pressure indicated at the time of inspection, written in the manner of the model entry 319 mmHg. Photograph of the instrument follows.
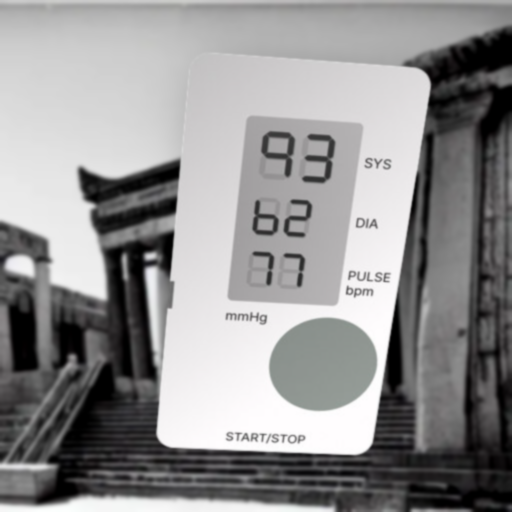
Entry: 93 mmHg
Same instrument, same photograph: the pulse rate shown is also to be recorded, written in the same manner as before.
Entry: 77 bpm
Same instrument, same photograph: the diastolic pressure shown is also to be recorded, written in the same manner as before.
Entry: 62 mmHg
